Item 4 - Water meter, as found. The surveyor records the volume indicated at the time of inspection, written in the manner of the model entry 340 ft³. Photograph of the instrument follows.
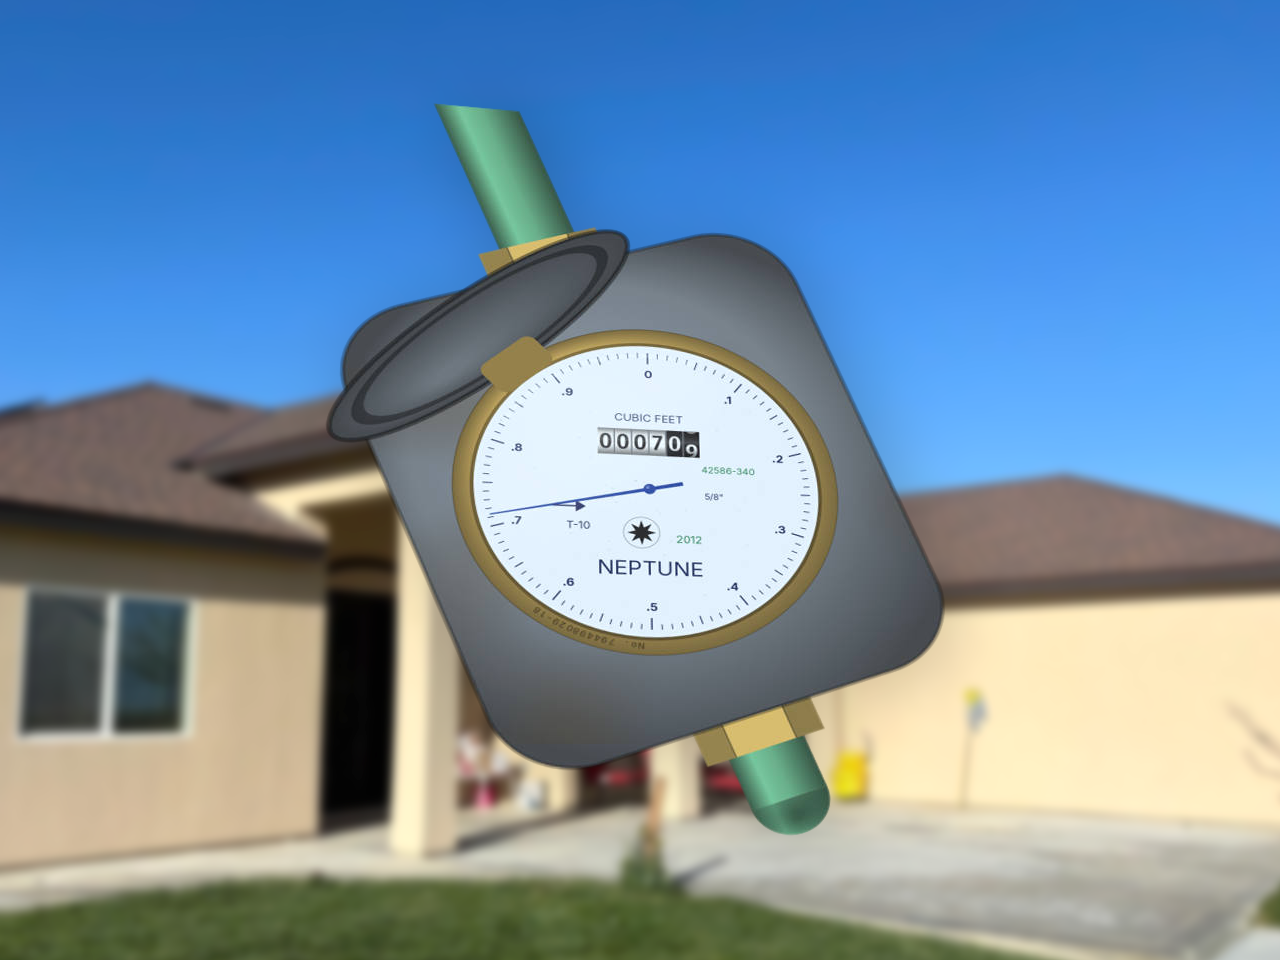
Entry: 708.71 ft³
